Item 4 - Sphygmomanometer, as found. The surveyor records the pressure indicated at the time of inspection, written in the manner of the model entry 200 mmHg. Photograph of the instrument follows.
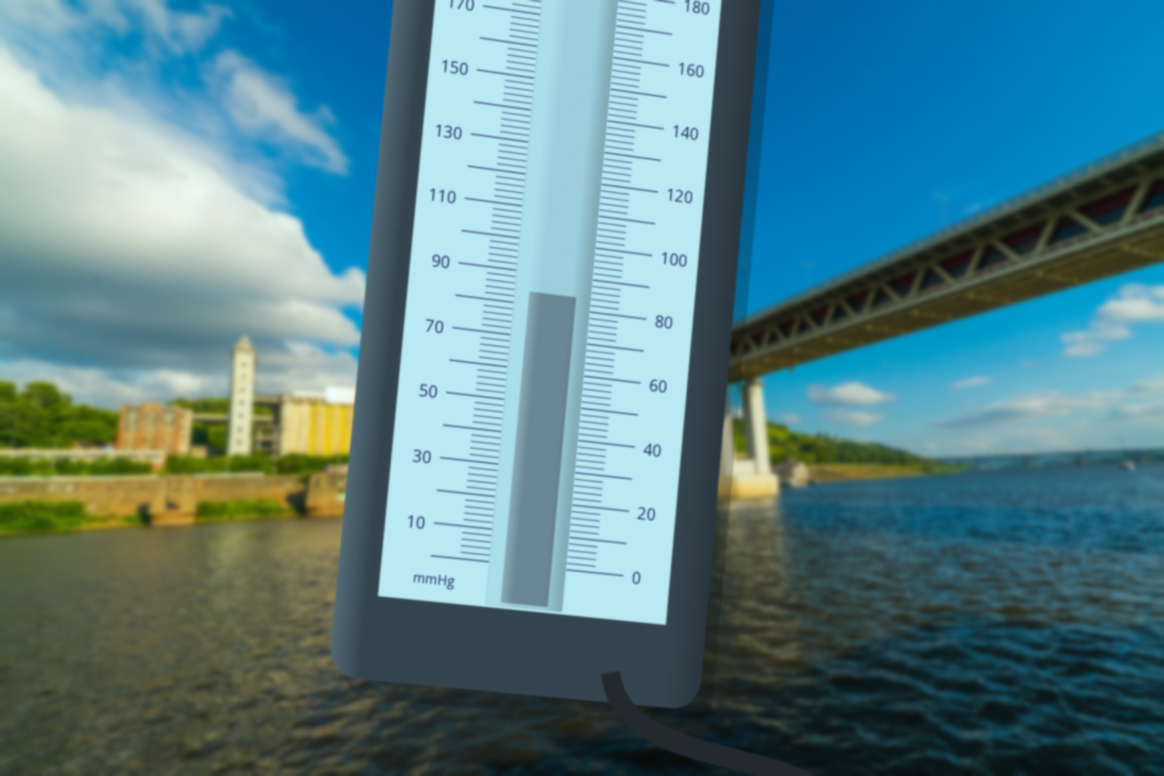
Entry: 84 mmHg
